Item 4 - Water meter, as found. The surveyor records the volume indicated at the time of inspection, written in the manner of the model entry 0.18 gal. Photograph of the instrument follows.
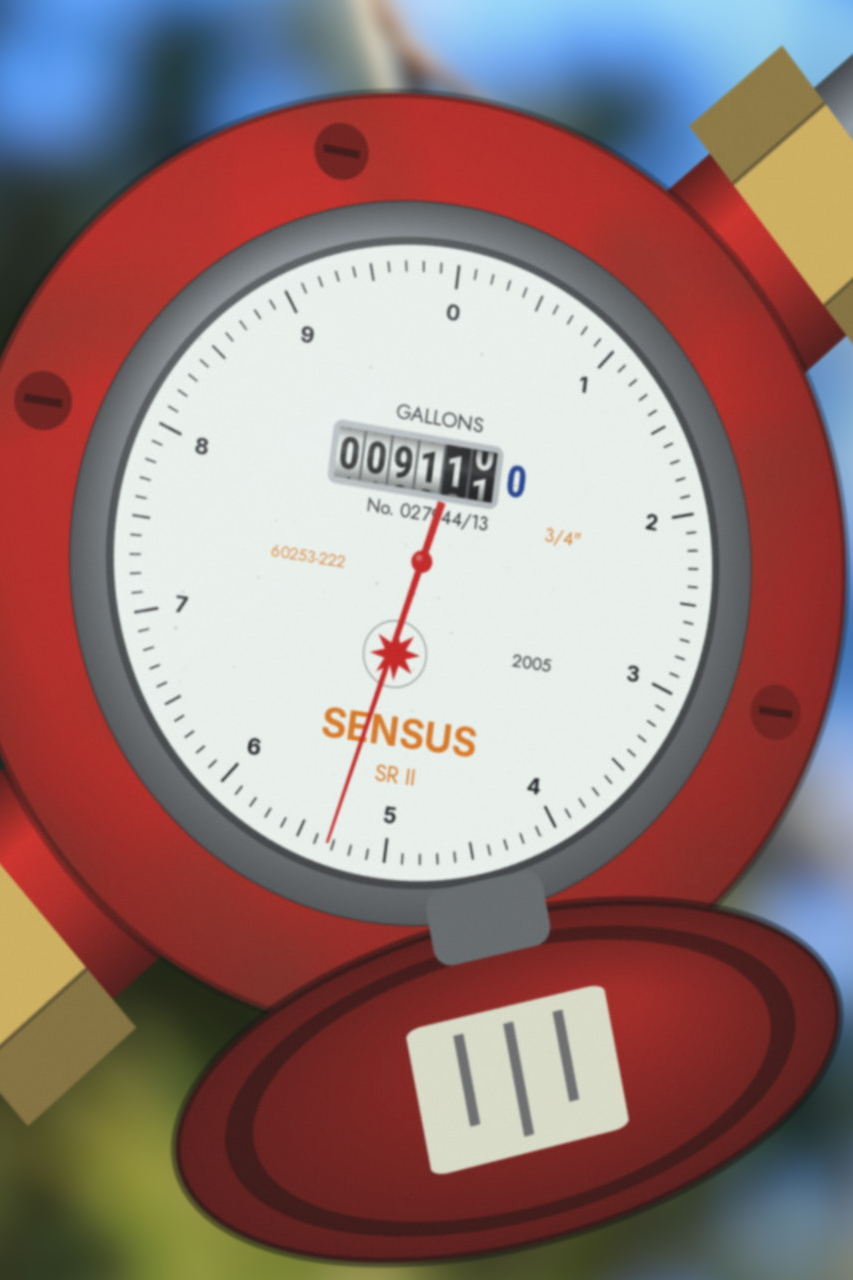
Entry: 91105.3 gal
